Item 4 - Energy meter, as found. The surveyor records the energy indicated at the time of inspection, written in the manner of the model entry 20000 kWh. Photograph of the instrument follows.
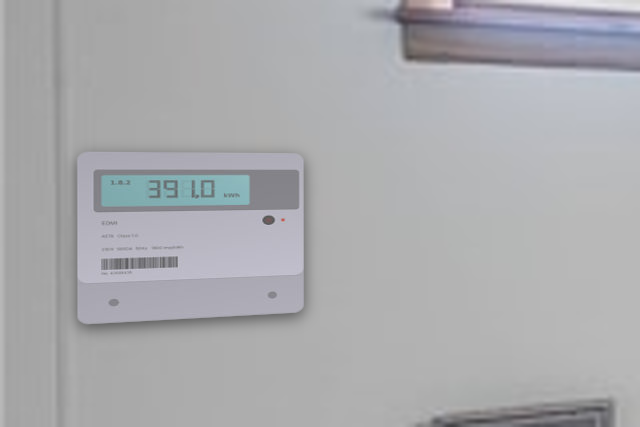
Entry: 391.0 kWh
